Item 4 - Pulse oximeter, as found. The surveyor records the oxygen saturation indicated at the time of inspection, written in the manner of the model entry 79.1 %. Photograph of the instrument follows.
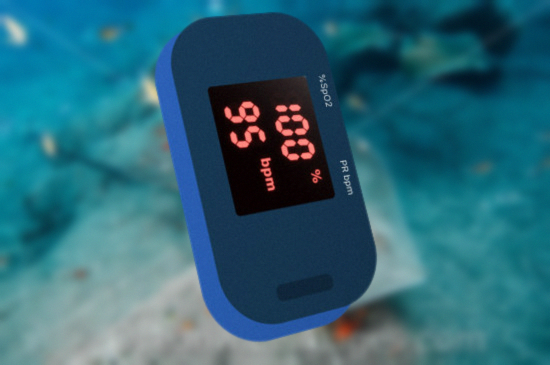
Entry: 100 %
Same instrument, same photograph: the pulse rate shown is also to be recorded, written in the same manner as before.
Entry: 95 bpm
